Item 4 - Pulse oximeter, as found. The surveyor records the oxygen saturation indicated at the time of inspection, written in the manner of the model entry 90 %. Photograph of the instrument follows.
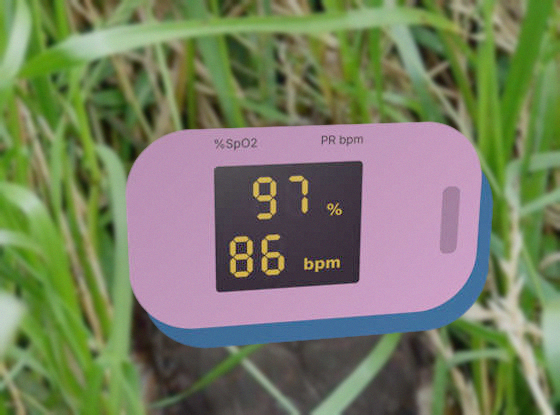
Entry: 97 %
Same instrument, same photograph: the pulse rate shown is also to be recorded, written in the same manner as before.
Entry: 86 bpm
